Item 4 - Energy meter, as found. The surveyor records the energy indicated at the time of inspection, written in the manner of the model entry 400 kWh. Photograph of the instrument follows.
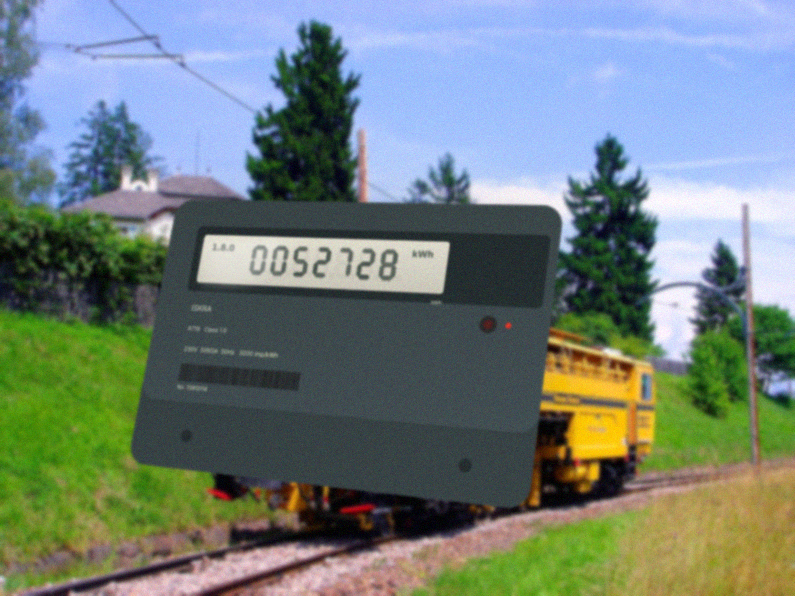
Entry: 52728 kWh
